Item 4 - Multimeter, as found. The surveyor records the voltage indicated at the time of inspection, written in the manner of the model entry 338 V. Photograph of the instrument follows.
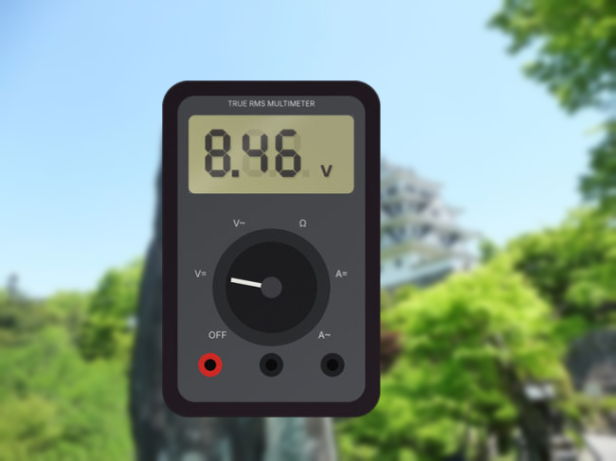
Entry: 8.46 V
